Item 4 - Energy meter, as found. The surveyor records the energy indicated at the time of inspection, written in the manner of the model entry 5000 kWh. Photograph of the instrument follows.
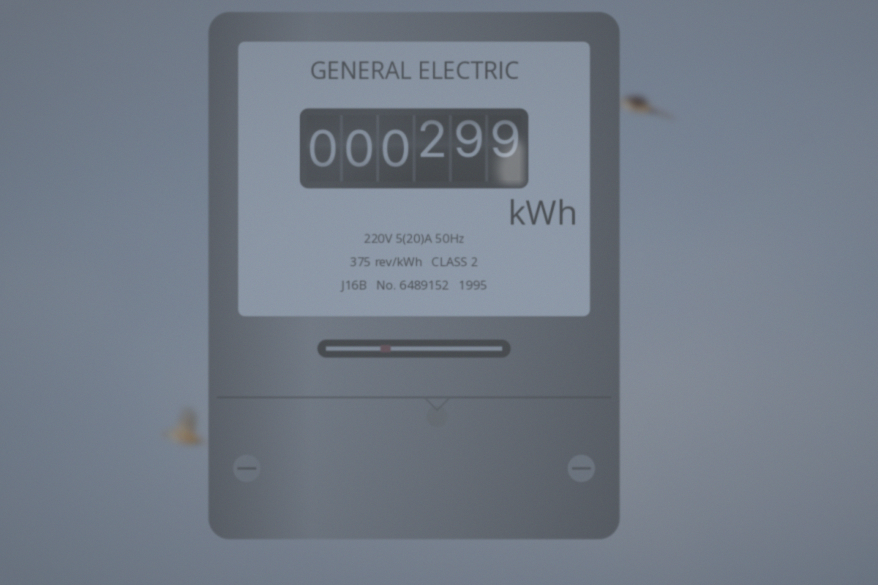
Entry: 299 kWh
